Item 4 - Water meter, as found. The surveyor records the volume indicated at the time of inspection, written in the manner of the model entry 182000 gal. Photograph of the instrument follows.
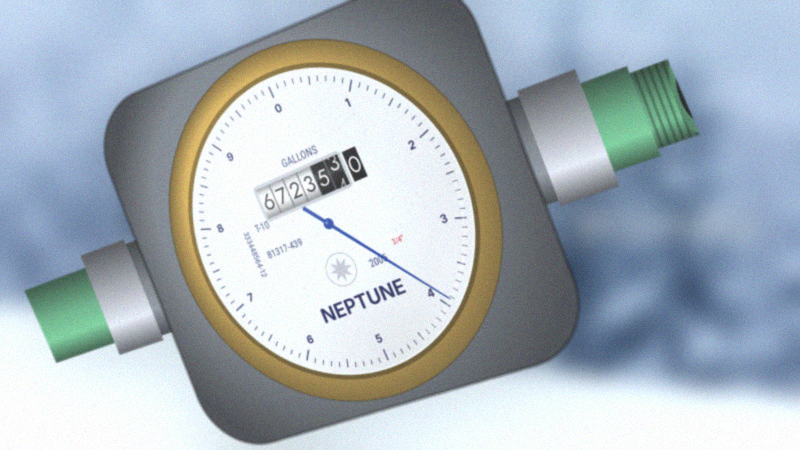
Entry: 6723533.9 gal
